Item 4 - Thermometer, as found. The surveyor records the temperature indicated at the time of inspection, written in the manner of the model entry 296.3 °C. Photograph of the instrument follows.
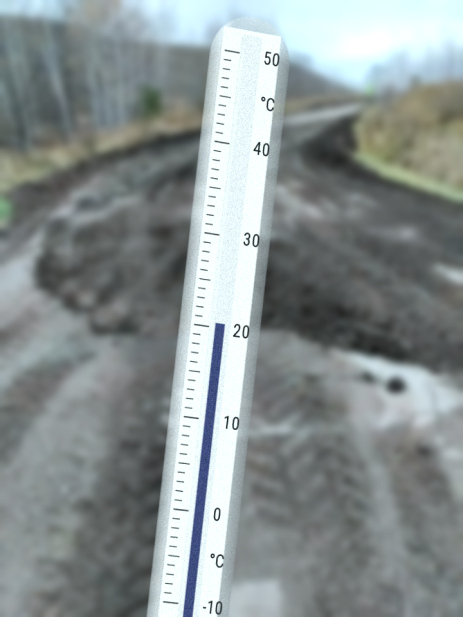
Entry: 20.5 °C
